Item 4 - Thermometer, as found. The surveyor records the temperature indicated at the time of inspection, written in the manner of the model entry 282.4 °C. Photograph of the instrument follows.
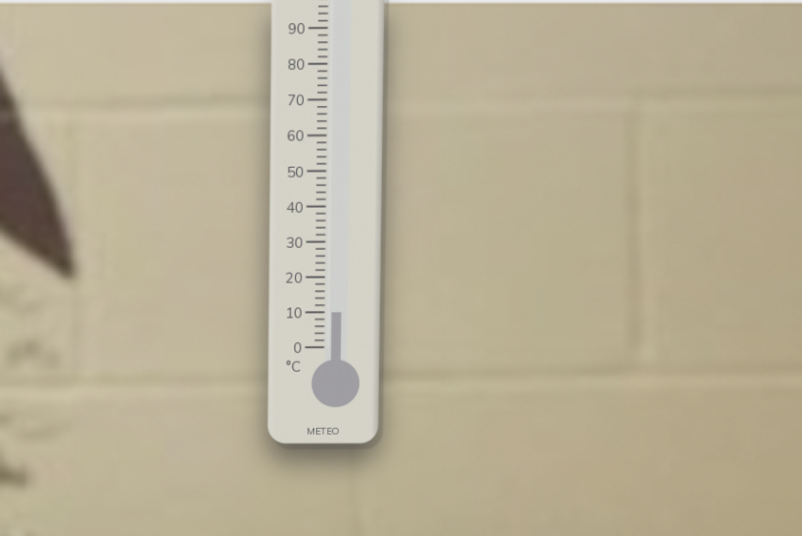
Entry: 10 °C
